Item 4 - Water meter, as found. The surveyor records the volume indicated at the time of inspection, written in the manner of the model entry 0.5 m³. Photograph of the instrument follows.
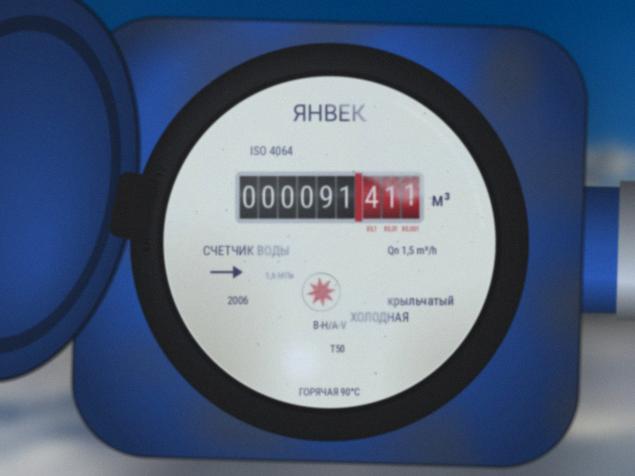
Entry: 91.411 m³
